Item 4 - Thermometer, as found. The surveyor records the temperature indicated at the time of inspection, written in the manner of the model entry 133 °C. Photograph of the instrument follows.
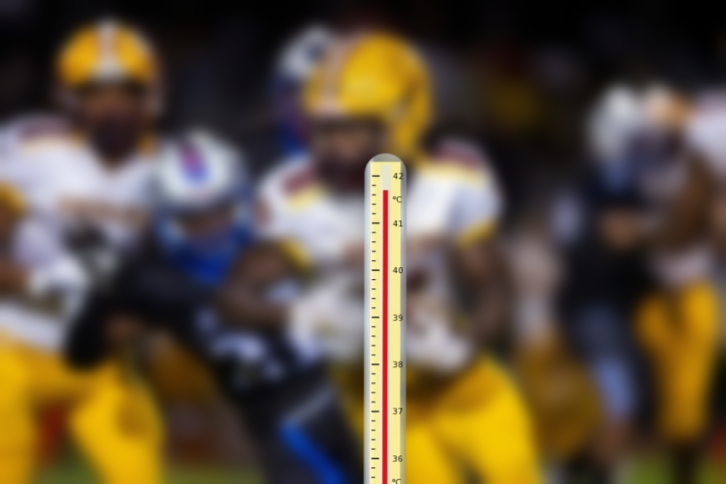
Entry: 41.7 °C
